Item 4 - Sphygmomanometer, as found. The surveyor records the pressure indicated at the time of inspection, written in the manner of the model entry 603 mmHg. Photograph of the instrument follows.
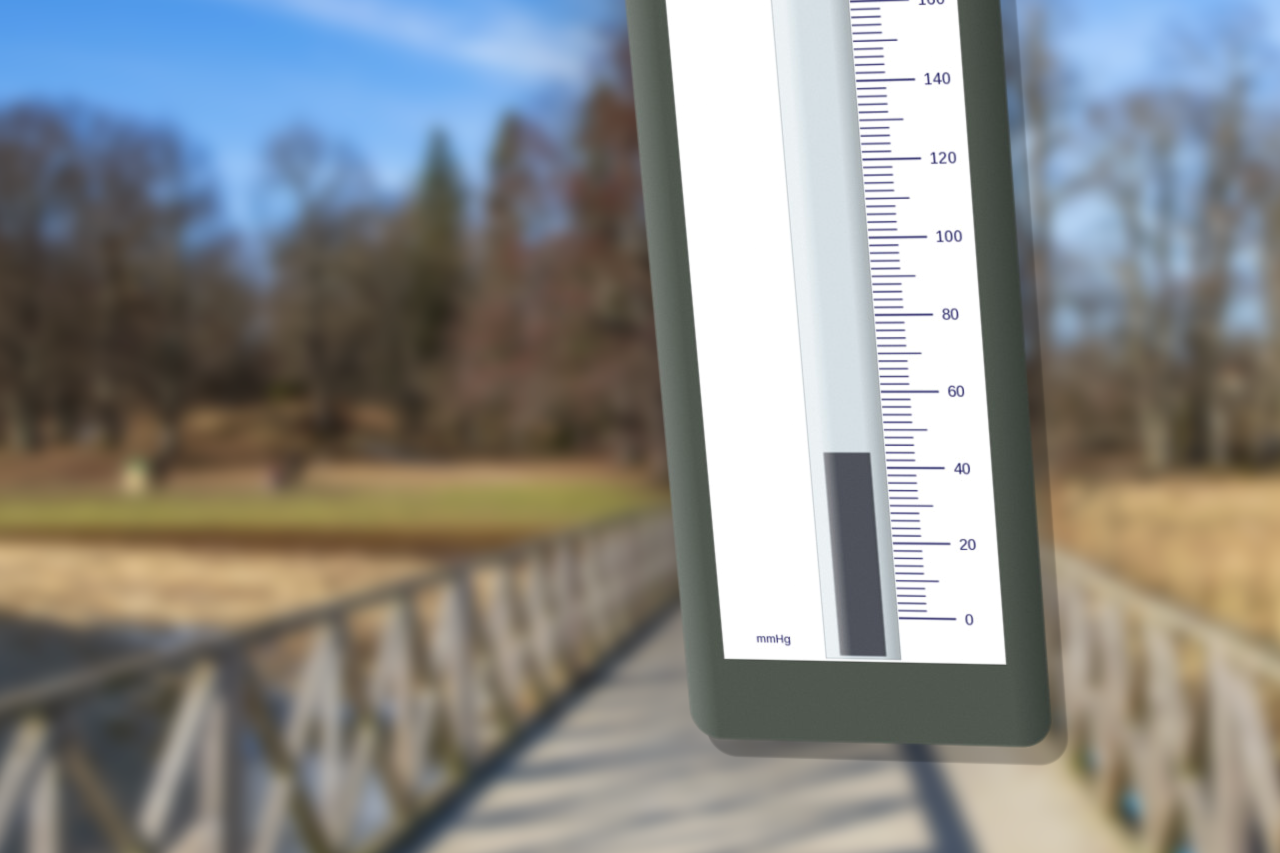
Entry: 44 mmHg
